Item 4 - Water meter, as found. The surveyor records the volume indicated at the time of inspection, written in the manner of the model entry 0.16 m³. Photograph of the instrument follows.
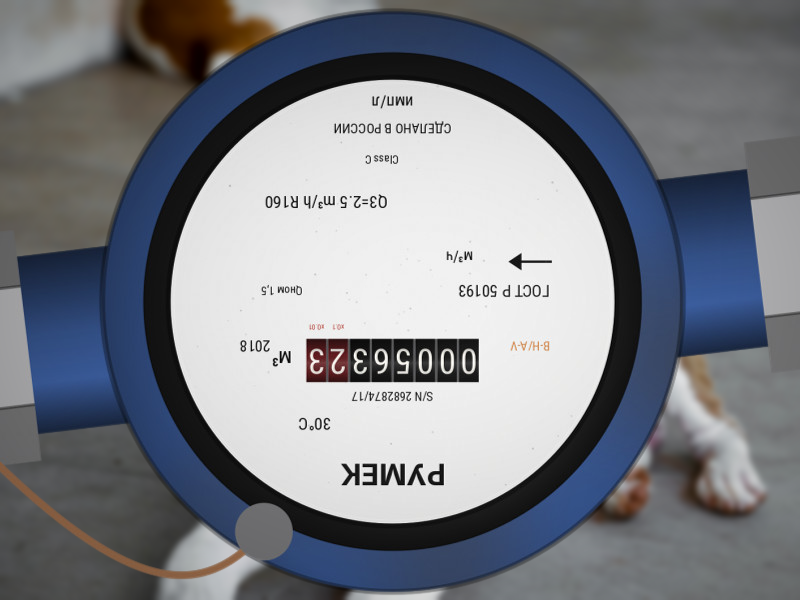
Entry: 563.23 m³
